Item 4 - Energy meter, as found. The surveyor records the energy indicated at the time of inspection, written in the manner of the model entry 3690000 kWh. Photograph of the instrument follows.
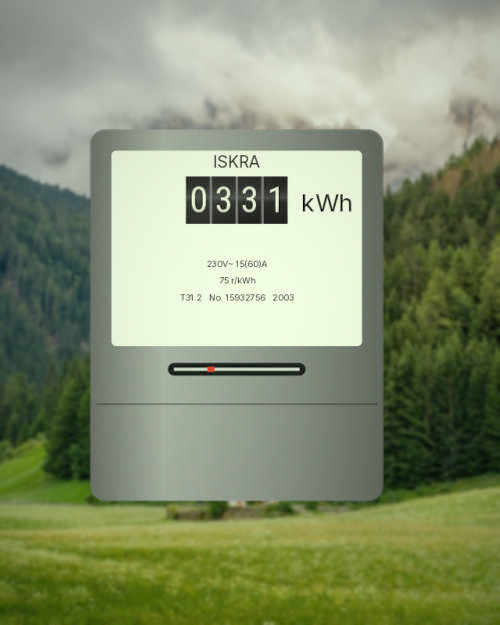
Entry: 331 kWh
